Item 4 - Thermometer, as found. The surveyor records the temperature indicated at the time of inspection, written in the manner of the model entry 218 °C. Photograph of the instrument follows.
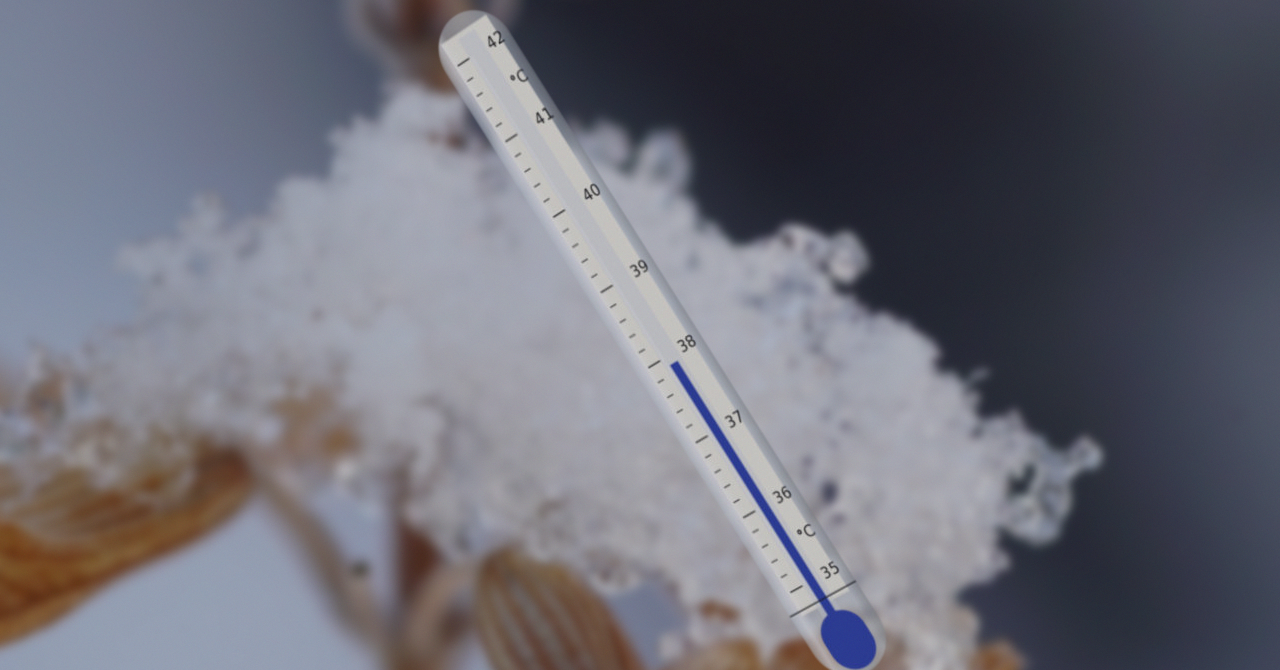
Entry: 37.9 °C
